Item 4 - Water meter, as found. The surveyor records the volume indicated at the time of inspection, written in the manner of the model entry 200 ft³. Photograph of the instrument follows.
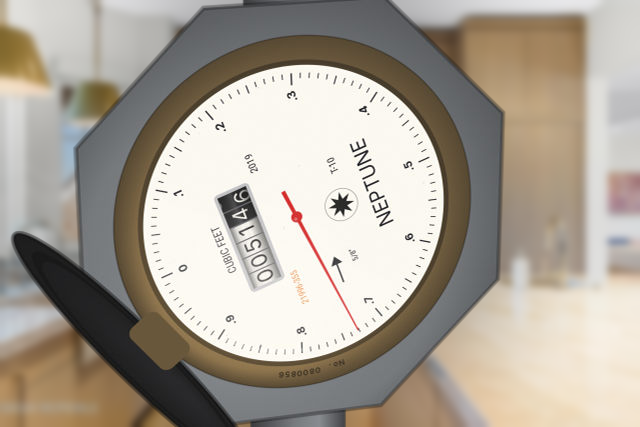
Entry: 5145.73 ft³
